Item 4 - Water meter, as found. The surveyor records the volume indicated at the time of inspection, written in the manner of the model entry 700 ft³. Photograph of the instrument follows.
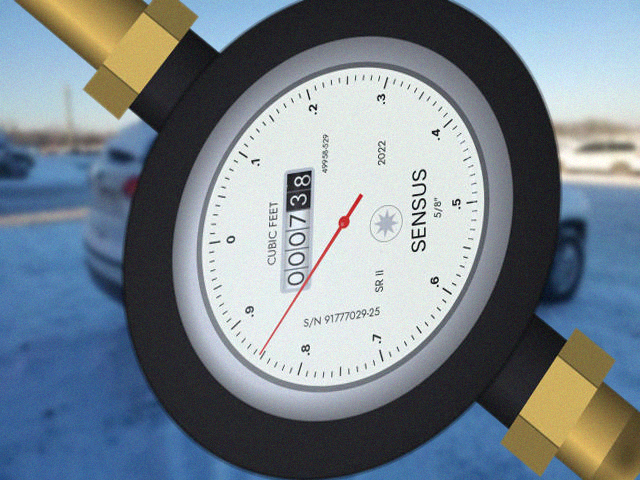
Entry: 737.85 ft³
